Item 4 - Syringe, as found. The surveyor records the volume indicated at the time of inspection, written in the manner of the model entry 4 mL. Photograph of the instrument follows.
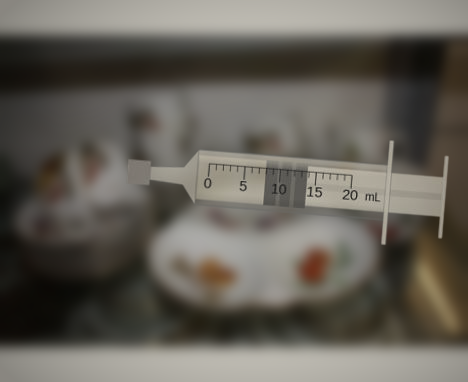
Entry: 8 mL
